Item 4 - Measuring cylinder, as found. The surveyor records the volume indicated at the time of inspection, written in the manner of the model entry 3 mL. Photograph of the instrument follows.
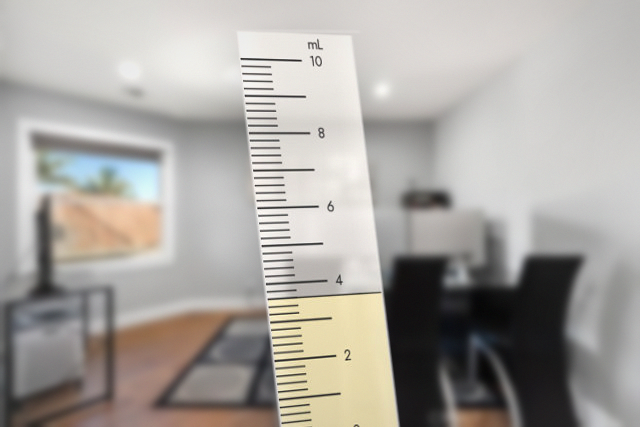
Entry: 3.6 mL
